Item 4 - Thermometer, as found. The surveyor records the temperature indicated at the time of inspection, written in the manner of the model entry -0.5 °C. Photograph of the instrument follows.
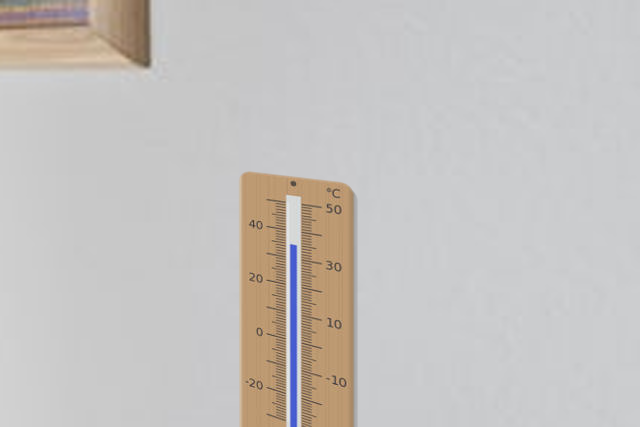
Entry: 35 °C
